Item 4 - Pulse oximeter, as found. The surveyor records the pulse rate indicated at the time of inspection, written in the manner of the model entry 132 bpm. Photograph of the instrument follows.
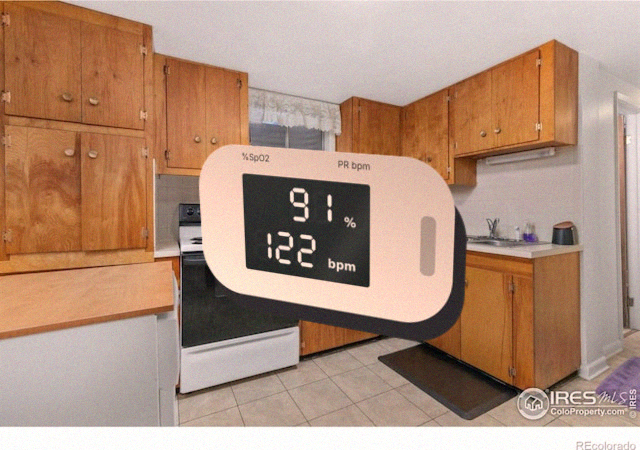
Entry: 122 bpm
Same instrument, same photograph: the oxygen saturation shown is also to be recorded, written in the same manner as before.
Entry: 91 %
